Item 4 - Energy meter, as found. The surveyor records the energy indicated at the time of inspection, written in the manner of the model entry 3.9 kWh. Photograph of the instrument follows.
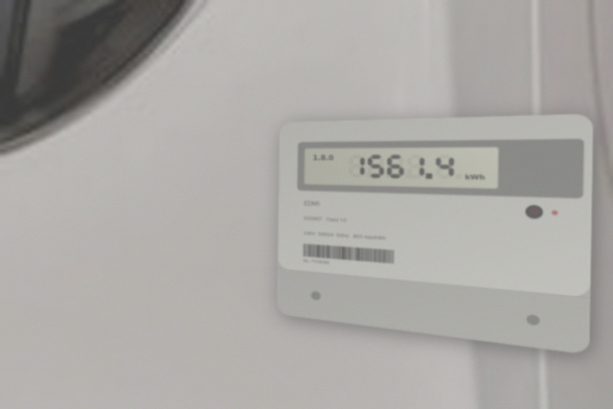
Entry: 1561.4 kWh
